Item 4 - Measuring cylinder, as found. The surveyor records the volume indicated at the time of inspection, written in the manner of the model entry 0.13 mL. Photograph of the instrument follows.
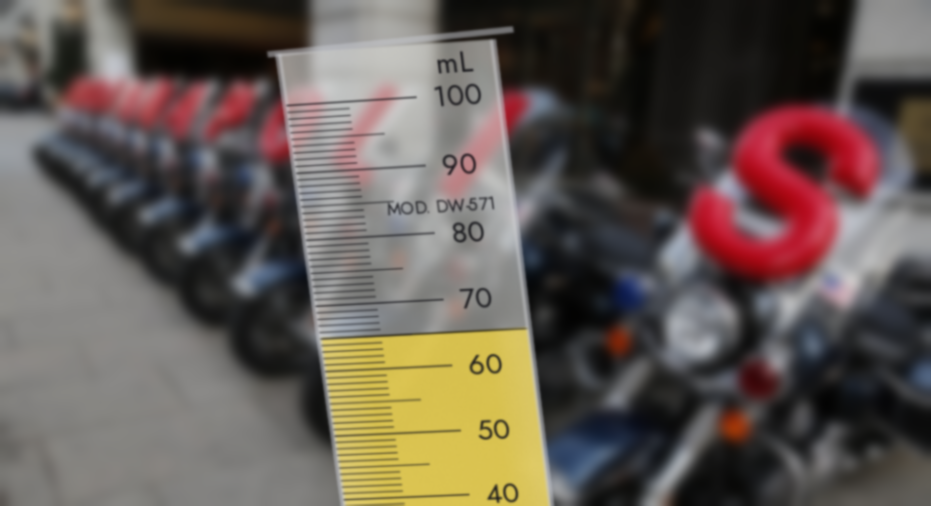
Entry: 65 mL
